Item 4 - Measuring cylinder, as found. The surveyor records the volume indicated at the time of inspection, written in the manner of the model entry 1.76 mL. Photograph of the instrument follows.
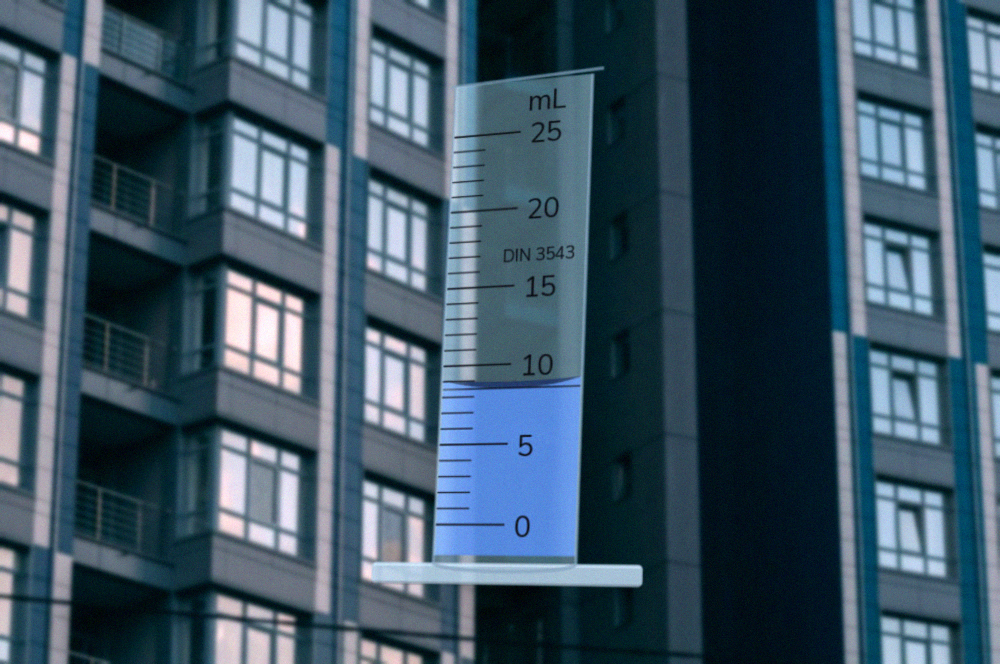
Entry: 8.5 mL
